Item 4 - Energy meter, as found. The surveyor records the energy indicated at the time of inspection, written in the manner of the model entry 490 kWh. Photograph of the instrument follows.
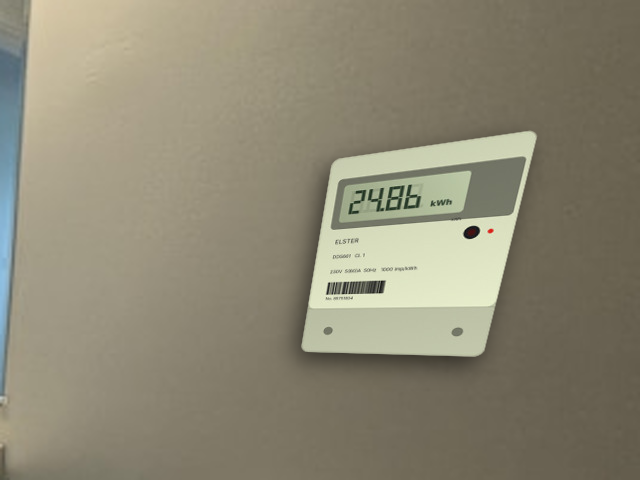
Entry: 24.86 kWh
